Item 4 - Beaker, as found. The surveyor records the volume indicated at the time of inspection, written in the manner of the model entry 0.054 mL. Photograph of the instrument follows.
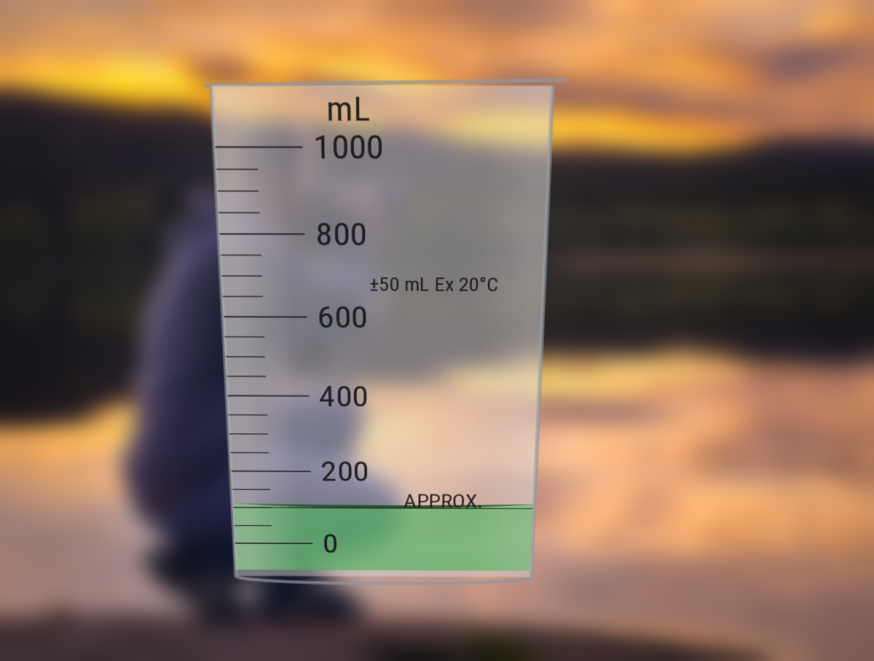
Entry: 100 mL
